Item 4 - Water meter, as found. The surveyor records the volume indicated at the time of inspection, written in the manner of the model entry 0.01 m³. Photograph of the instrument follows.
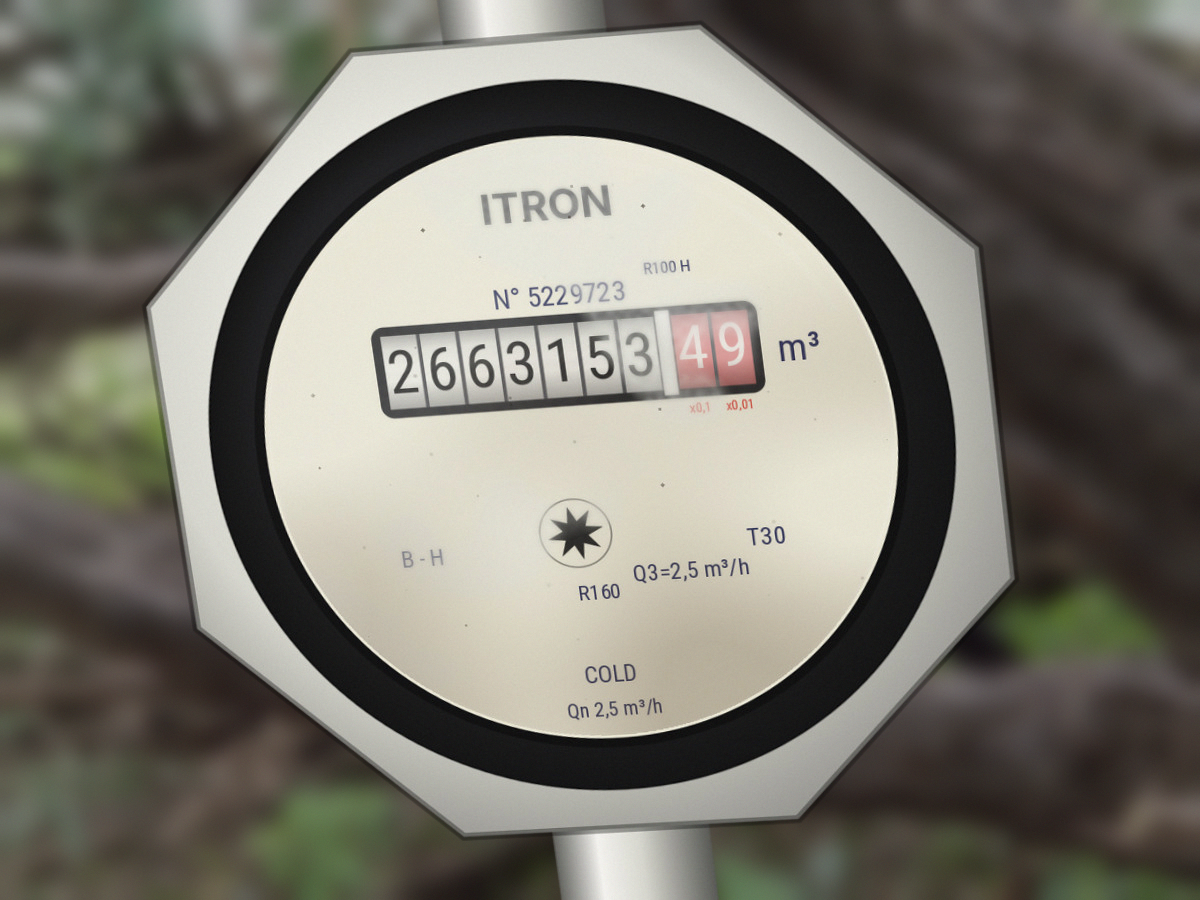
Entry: 2663153.49 m³
